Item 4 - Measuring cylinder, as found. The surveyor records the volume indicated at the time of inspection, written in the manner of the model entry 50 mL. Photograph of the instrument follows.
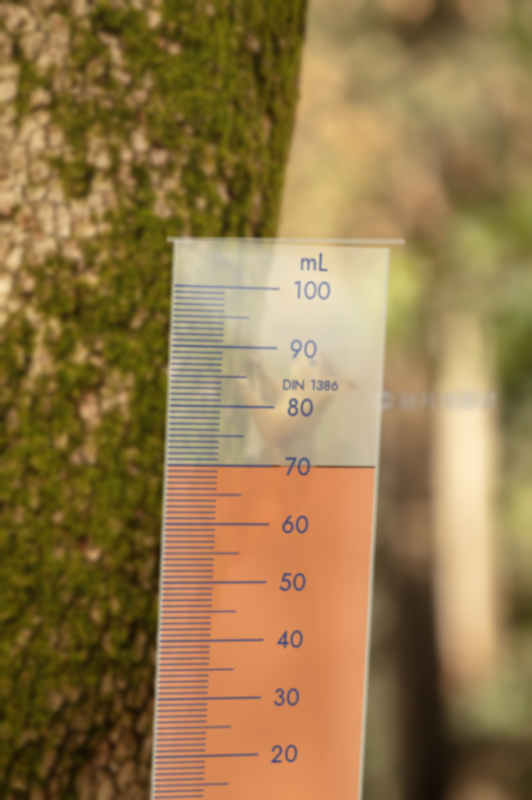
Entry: 70 mL
